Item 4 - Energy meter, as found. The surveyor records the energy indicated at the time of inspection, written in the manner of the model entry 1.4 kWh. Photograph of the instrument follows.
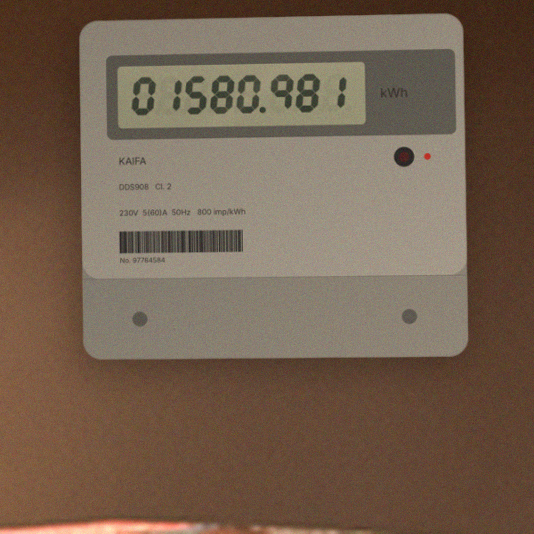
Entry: 1580.981 kWh
